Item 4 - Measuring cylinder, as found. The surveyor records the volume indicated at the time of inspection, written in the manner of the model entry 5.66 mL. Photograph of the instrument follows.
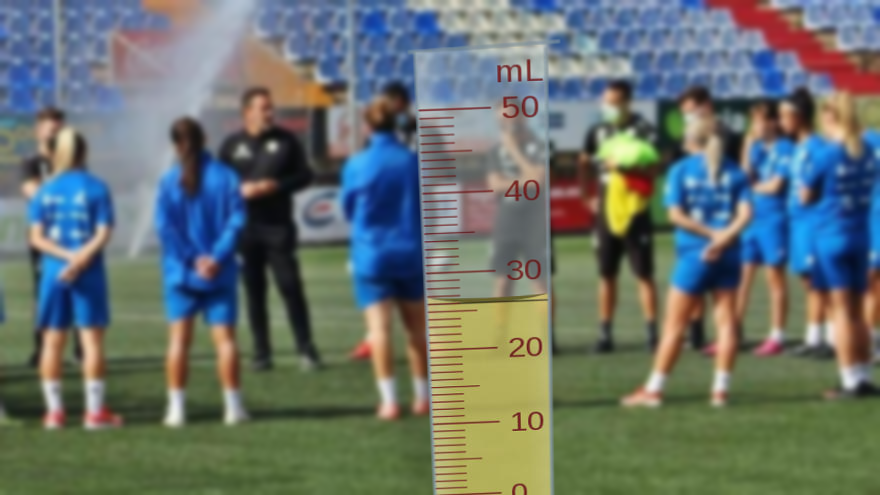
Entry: 26 mL
